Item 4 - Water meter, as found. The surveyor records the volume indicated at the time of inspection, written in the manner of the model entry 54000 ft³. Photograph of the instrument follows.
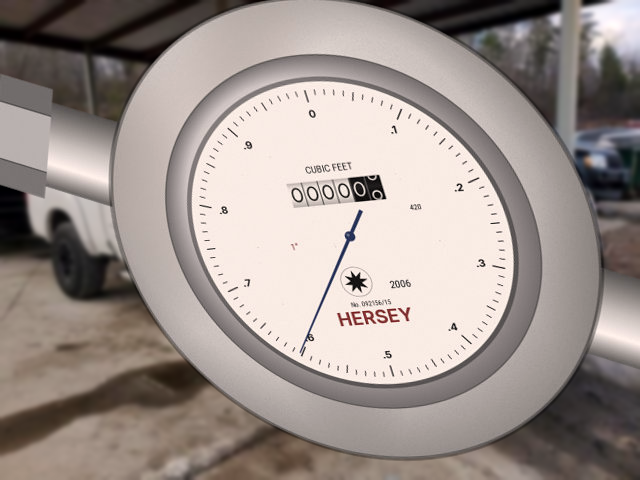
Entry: 8.60 ft³
